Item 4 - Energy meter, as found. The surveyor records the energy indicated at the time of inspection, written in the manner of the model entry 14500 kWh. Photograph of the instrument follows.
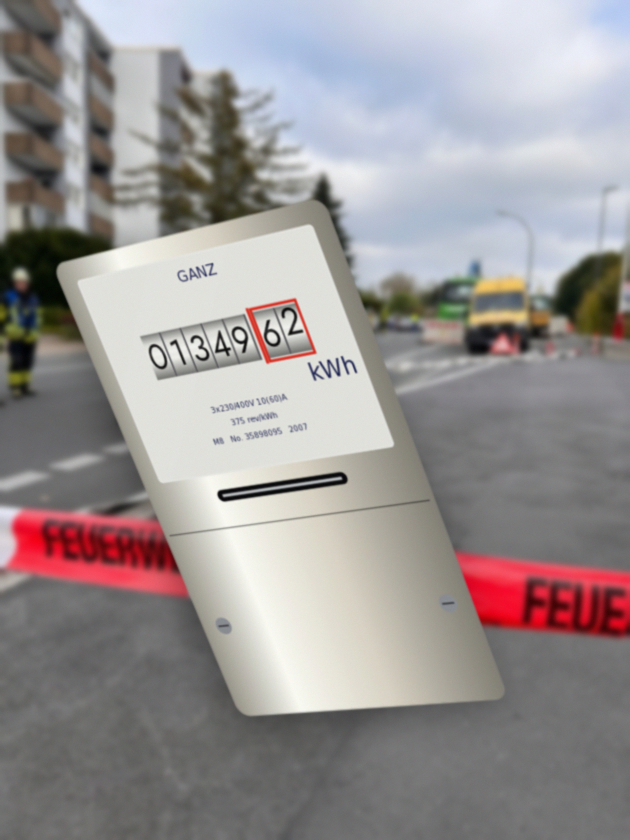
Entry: 1349.62 kWh
